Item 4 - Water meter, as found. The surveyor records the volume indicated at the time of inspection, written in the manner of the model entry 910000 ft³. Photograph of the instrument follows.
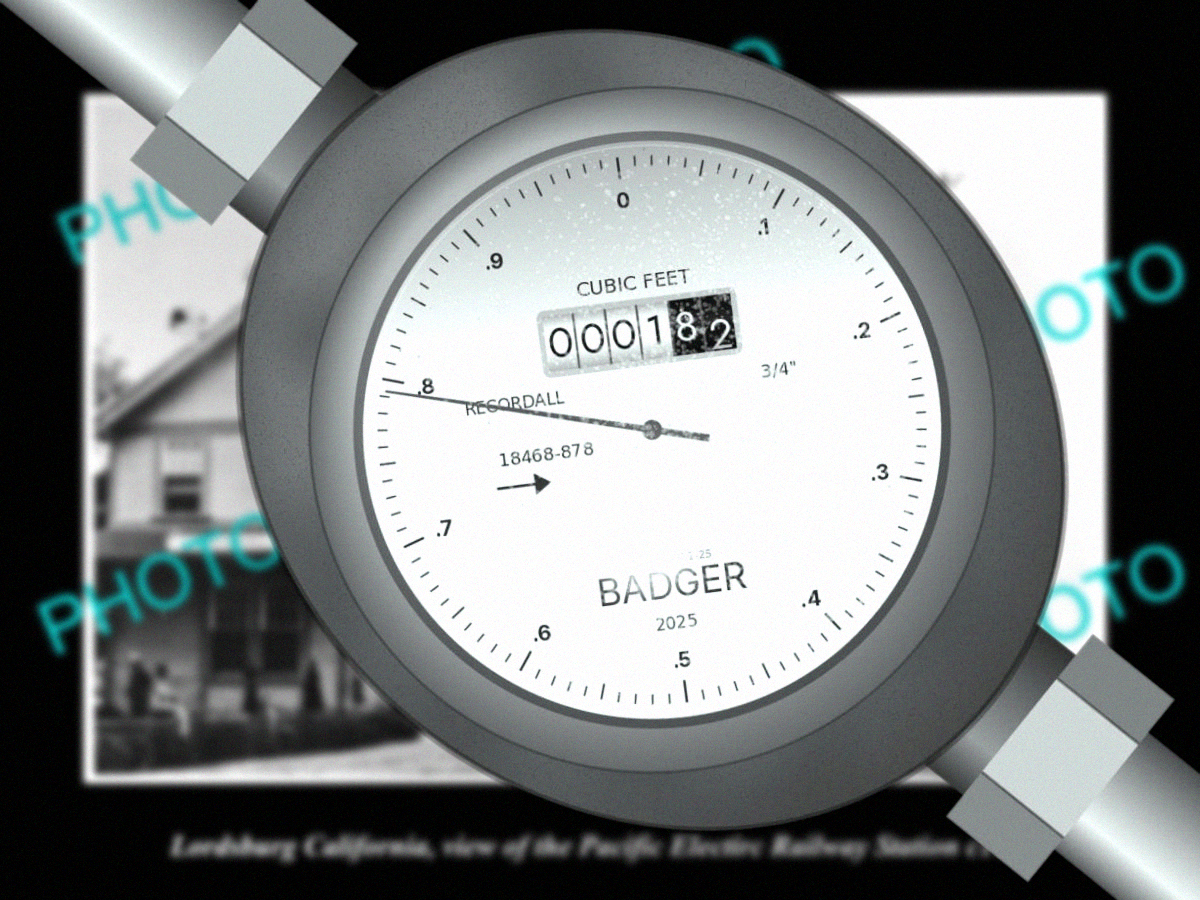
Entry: 181.79 ft³
